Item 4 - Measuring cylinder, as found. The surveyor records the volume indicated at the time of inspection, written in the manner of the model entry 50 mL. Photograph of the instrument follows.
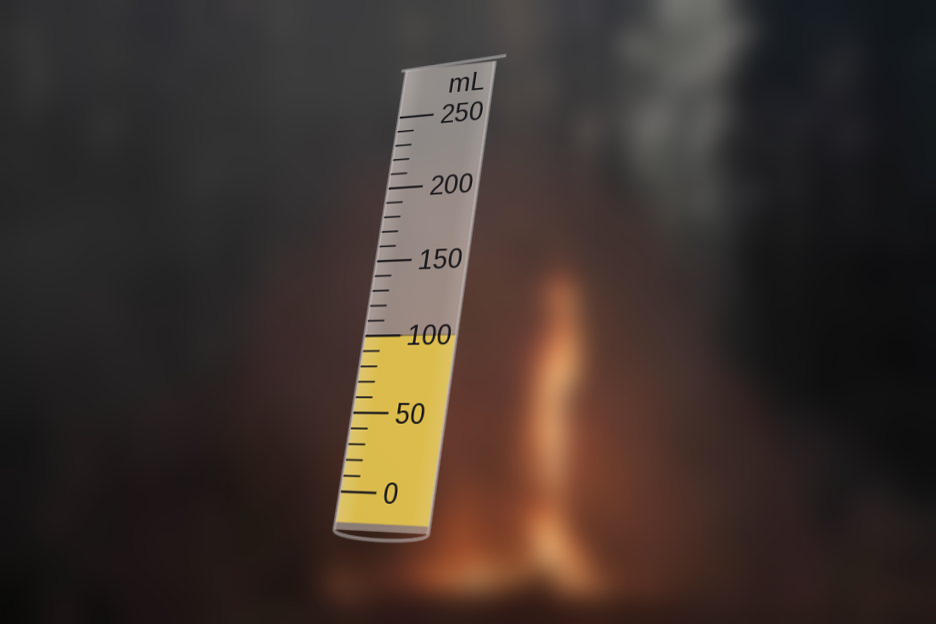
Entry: 100 mL
